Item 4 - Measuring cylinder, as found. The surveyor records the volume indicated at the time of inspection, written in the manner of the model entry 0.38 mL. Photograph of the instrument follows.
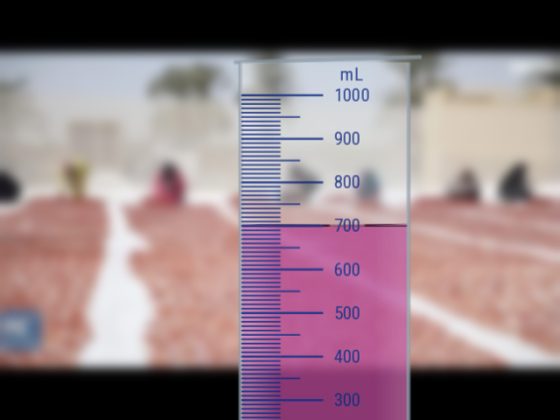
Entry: 700 mL
